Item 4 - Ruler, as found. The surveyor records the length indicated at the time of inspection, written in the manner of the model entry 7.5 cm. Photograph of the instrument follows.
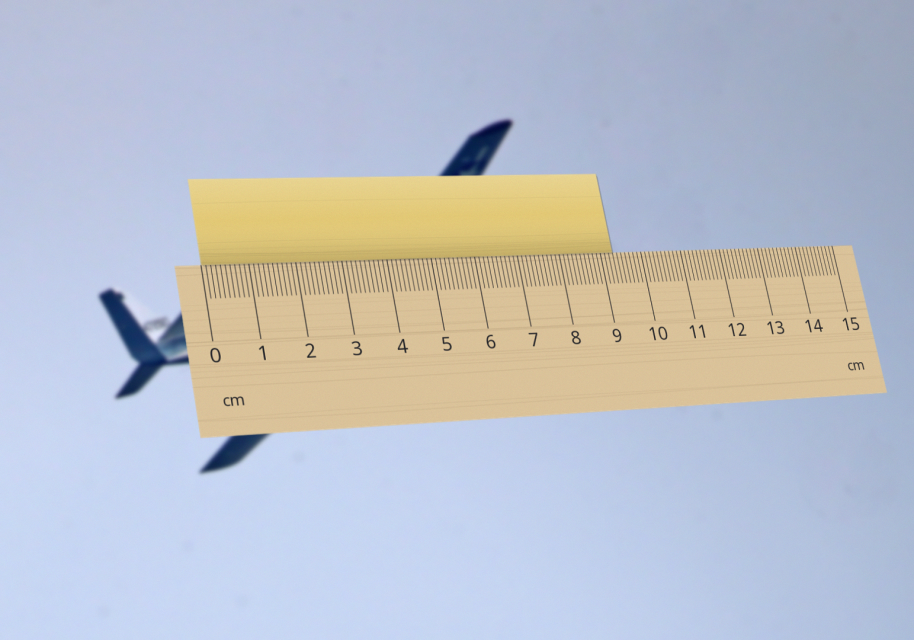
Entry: 9.3 cm
